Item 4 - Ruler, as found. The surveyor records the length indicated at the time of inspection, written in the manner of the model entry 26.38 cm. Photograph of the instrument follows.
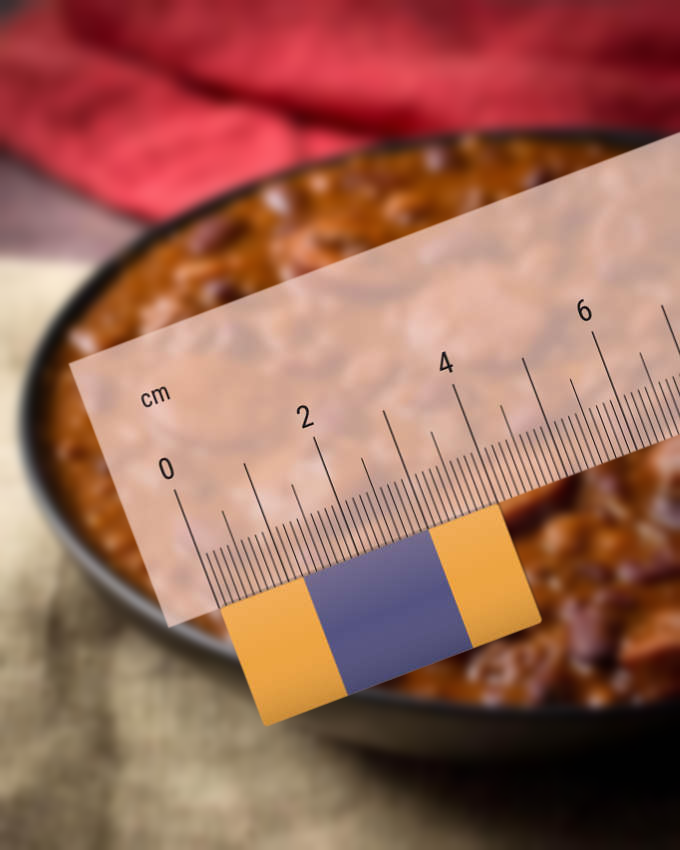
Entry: 4 cm
